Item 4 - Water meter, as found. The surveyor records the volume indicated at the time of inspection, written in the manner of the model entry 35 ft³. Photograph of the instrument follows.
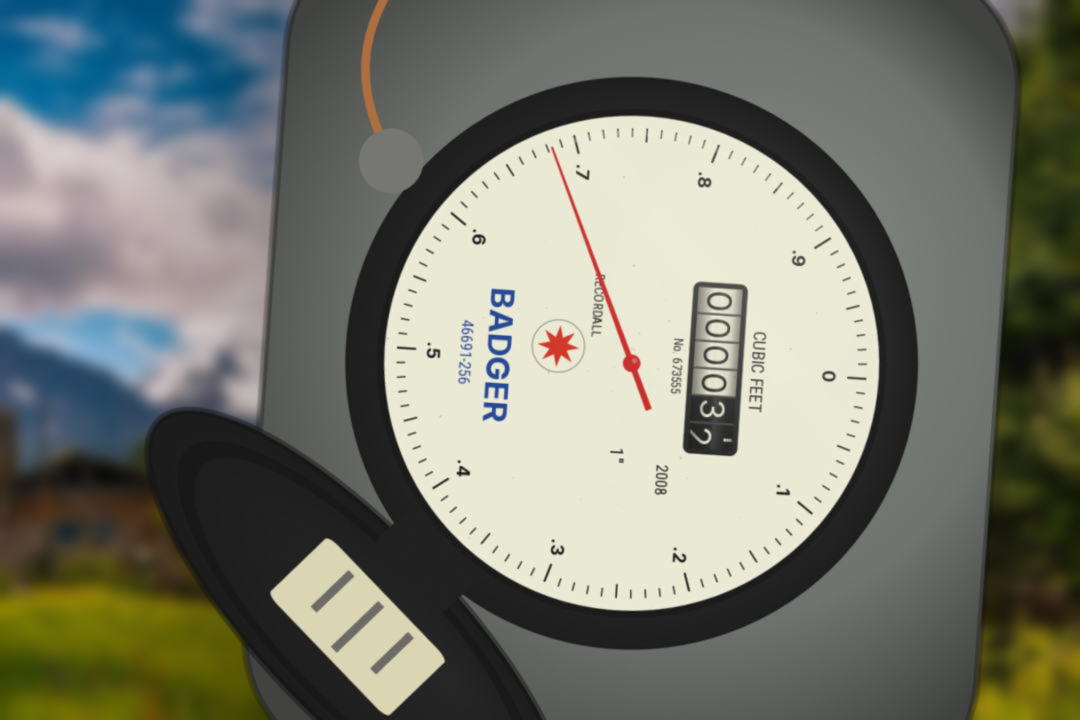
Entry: 31.68 ft³
